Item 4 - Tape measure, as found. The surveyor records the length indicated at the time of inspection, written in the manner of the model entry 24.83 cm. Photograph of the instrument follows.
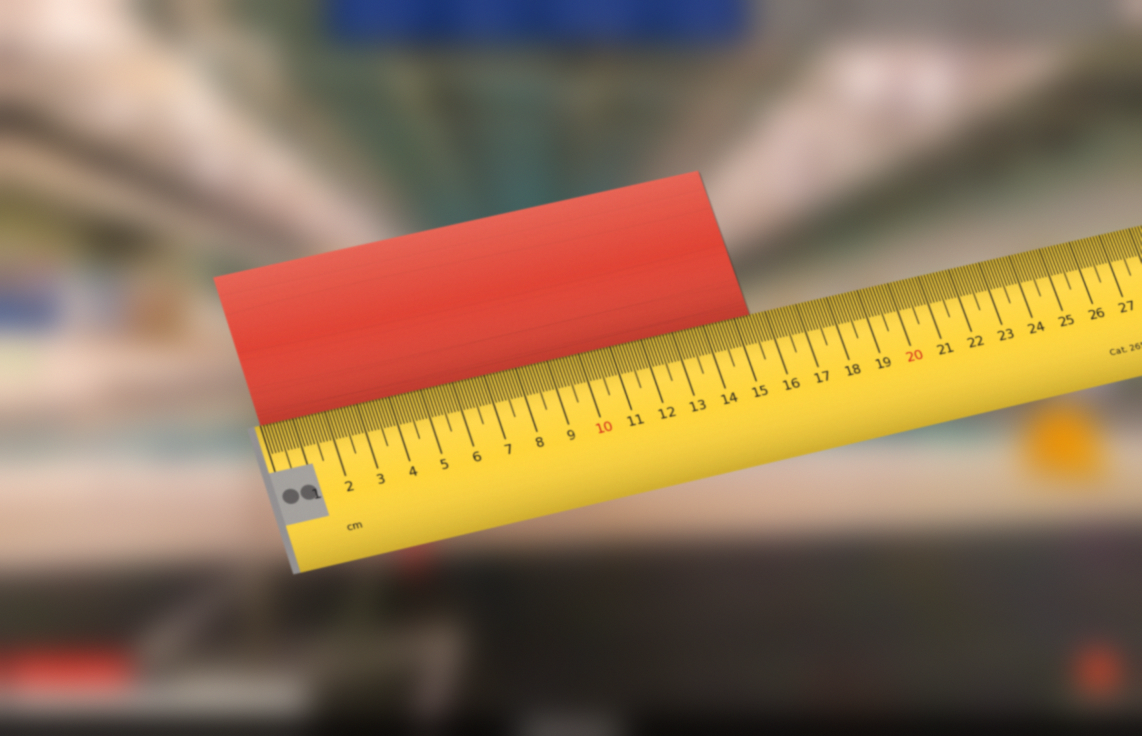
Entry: 15.5 cm
